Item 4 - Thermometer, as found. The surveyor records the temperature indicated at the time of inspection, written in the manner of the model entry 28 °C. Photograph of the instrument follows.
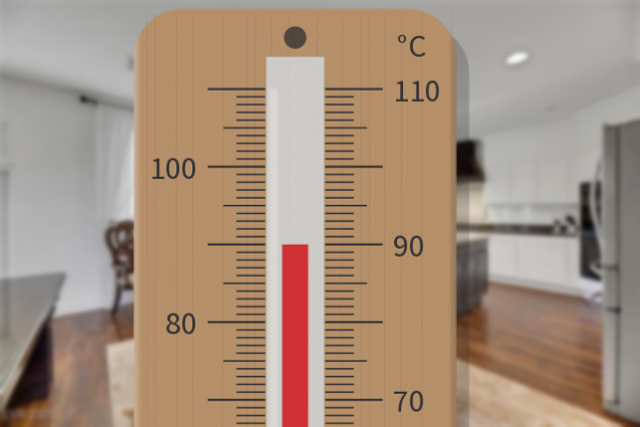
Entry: 90 °C
